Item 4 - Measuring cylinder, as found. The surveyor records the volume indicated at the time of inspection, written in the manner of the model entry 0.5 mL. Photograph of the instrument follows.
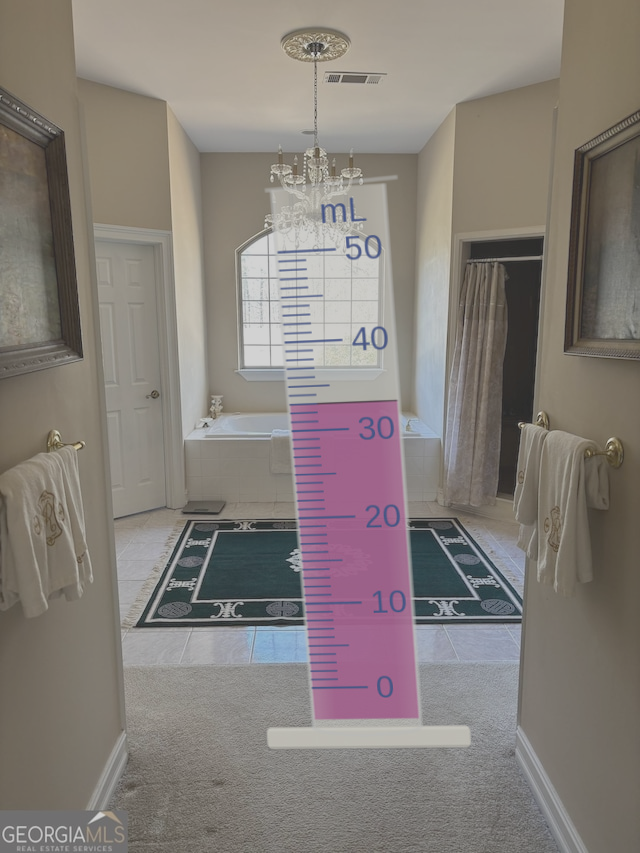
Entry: 33 mL
